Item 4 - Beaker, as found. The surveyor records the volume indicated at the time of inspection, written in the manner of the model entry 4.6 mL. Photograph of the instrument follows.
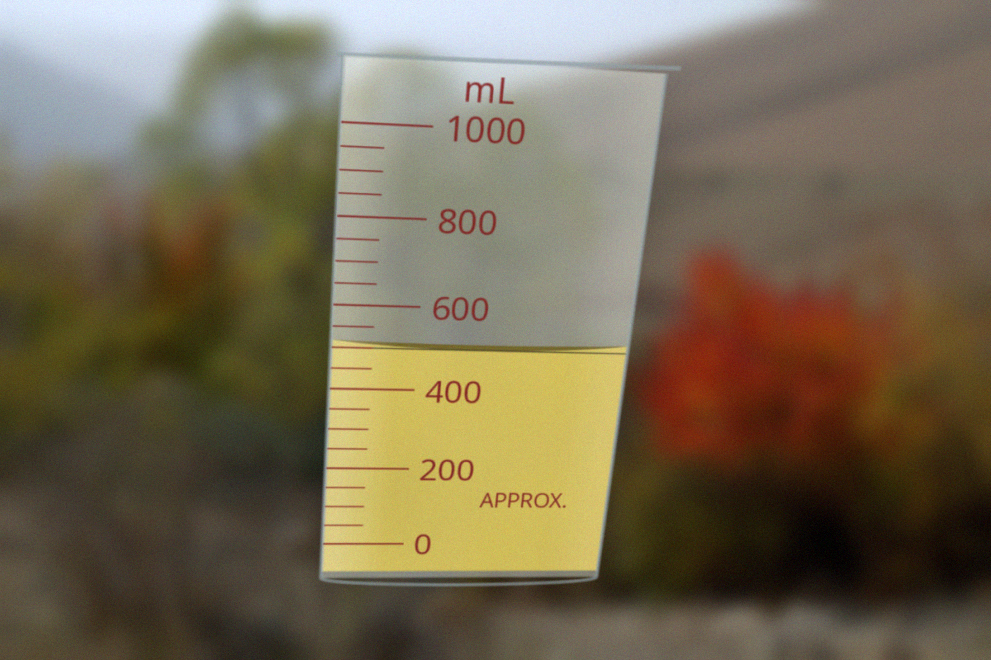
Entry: 500 mL
